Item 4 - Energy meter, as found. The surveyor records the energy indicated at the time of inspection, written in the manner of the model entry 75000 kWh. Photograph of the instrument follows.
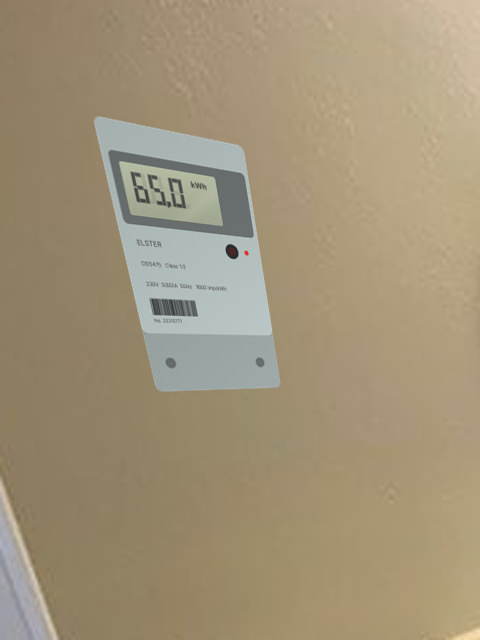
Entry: 65.0 kWh
